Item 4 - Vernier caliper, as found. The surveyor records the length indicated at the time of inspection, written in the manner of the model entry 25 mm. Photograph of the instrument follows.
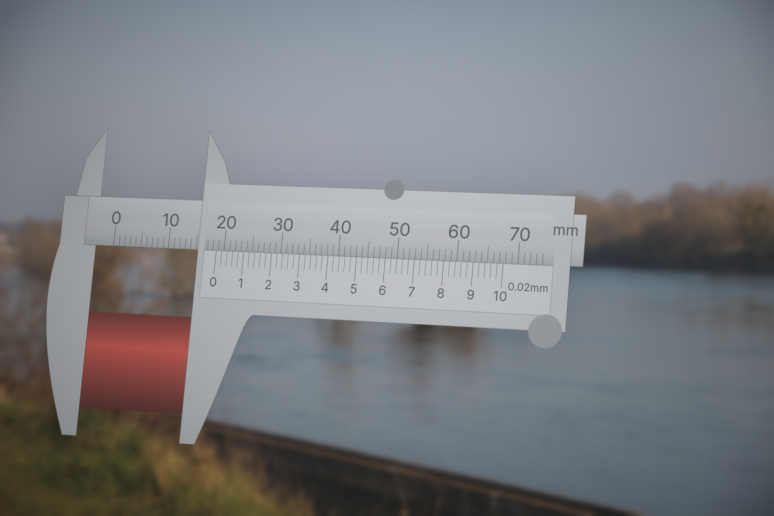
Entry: 18.6 mm
